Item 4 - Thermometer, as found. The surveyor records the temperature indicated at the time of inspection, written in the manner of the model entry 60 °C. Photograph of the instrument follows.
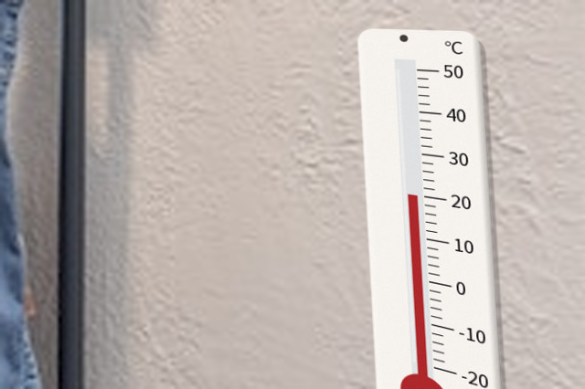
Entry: 20 °C
